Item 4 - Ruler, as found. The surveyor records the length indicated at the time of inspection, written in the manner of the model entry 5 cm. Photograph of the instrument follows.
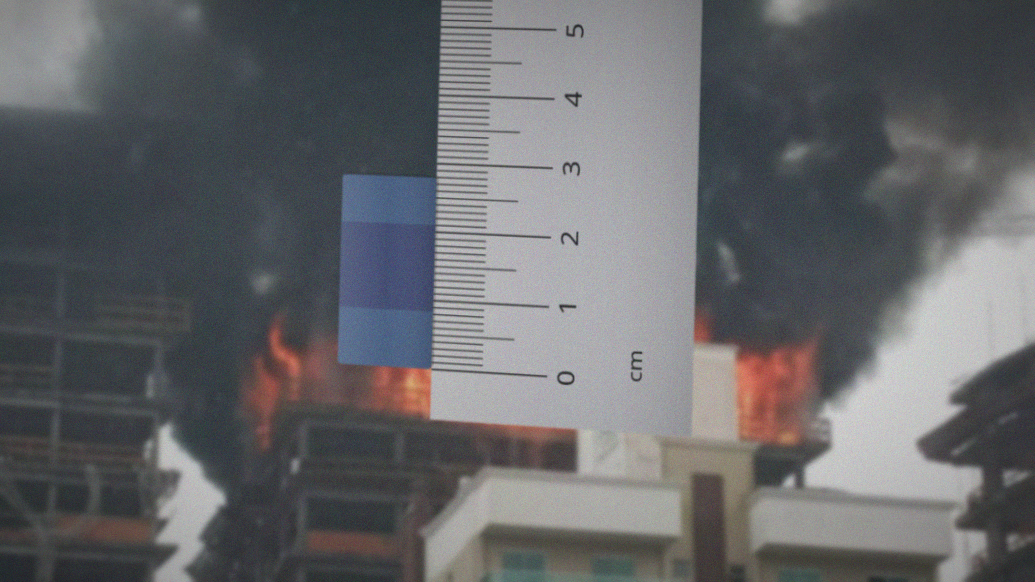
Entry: 2.8 cm
